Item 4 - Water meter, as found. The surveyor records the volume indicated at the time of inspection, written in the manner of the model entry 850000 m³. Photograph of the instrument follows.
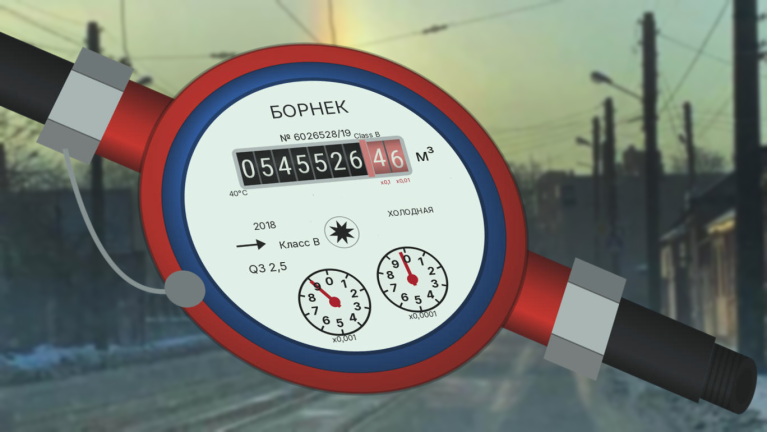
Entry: 545526.4589 m³
